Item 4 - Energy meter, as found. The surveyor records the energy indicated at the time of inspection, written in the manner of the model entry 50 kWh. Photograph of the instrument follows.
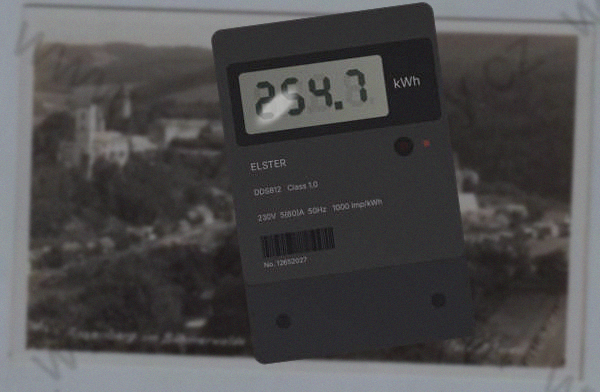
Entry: 254.7 kWh
